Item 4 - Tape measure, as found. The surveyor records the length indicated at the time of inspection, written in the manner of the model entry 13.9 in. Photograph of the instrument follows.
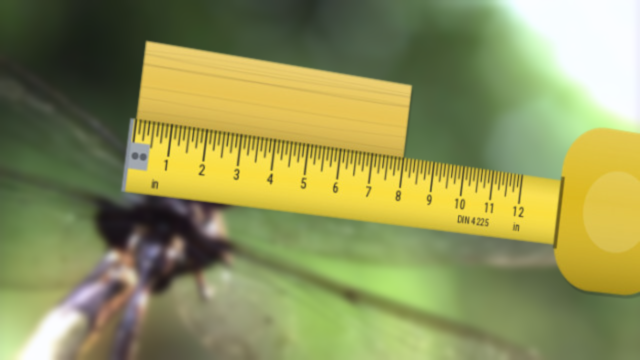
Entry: 8 in
